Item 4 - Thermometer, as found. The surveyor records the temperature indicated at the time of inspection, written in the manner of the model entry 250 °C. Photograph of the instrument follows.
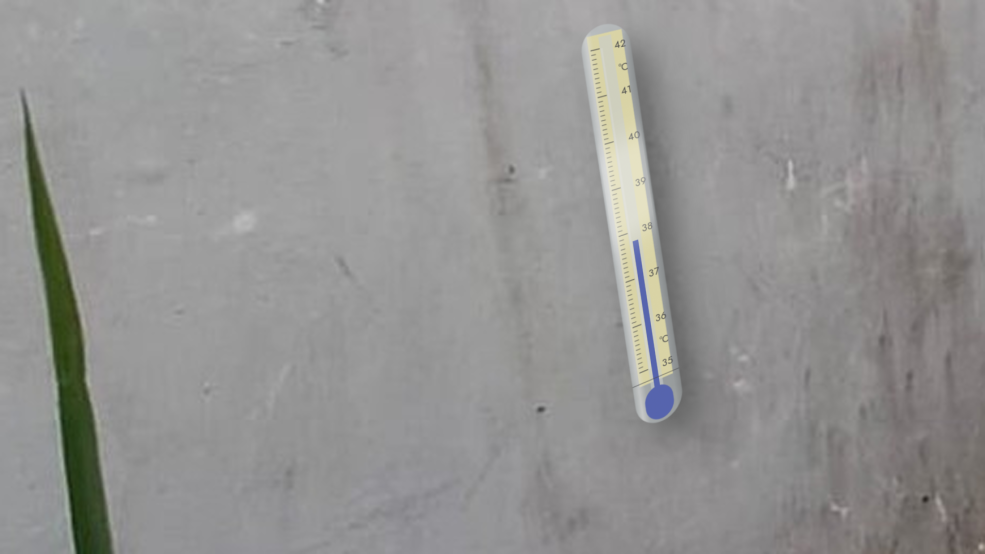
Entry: 37.8 °C
